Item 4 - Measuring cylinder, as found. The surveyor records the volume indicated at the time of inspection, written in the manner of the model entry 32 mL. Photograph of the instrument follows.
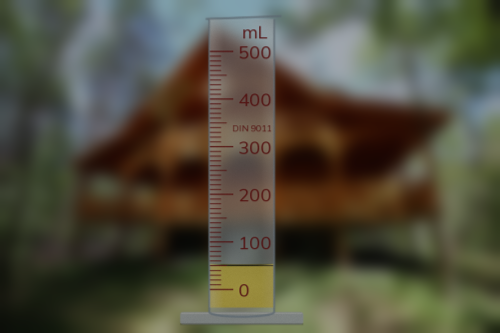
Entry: 50 mL
